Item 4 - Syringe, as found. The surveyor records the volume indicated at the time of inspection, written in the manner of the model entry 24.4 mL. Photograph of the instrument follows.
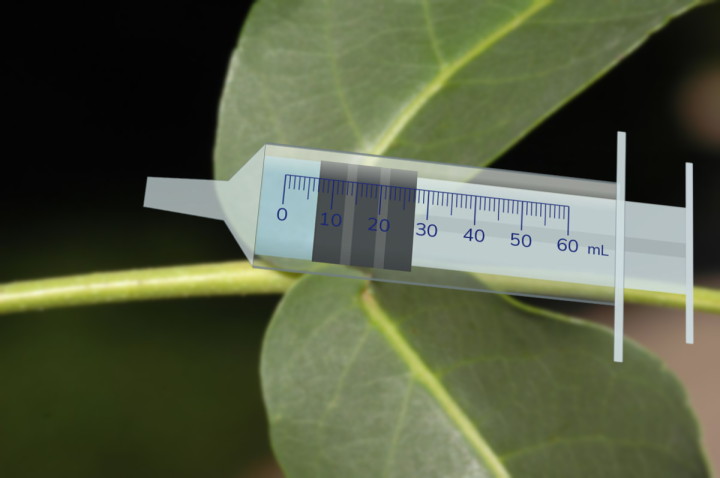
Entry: 7 mL
